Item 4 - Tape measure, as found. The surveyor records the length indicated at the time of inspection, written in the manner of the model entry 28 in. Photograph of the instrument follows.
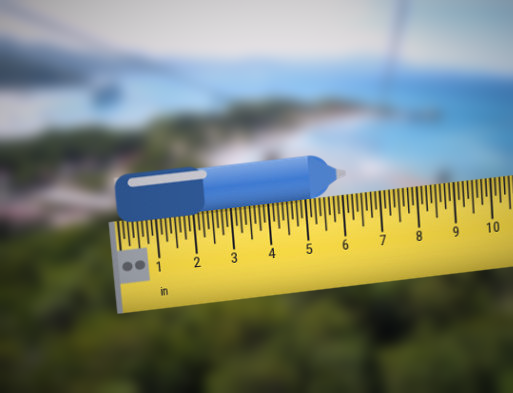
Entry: 6.125 in
